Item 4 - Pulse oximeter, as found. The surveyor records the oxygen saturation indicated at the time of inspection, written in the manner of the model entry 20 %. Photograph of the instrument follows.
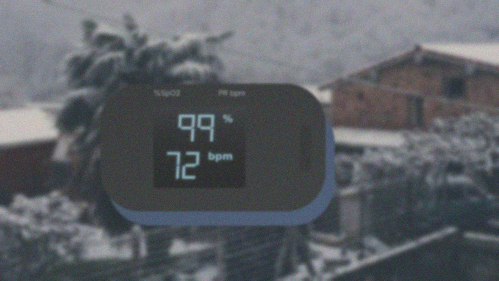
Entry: 99 %
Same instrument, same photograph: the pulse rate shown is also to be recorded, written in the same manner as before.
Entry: 72 bpm
